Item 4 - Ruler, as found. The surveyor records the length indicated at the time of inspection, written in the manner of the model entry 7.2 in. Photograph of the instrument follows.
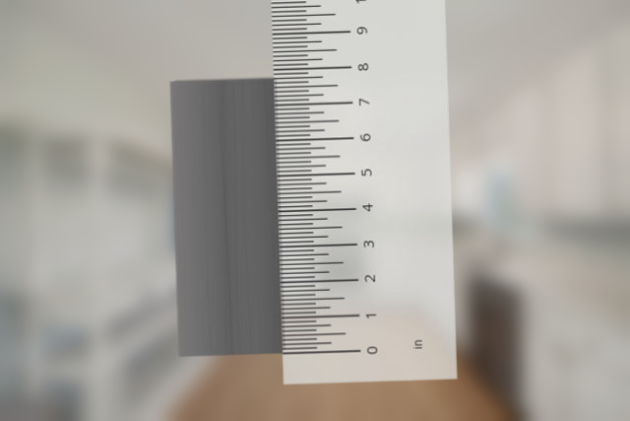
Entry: 7.75 in
